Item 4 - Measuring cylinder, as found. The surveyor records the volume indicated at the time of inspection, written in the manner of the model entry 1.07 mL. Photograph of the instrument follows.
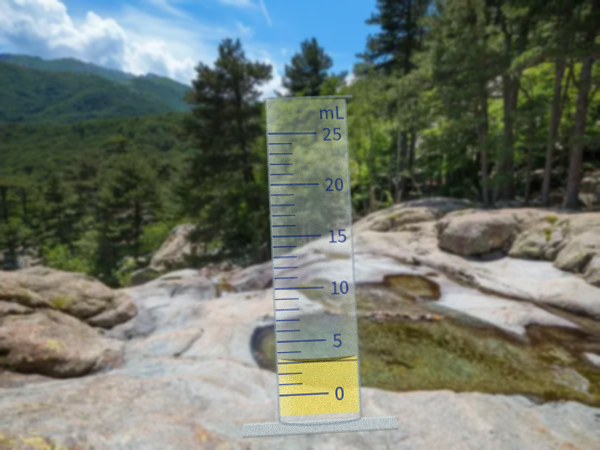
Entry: 3 mL
